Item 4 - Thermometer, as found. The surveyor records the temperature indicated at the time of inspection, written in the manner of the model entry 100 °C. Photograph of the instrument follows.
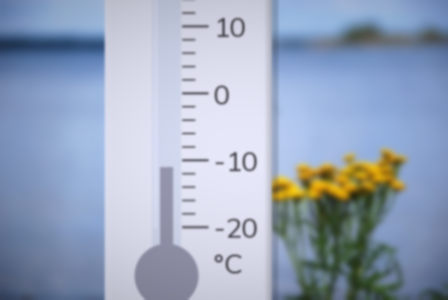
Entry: -11 °C
